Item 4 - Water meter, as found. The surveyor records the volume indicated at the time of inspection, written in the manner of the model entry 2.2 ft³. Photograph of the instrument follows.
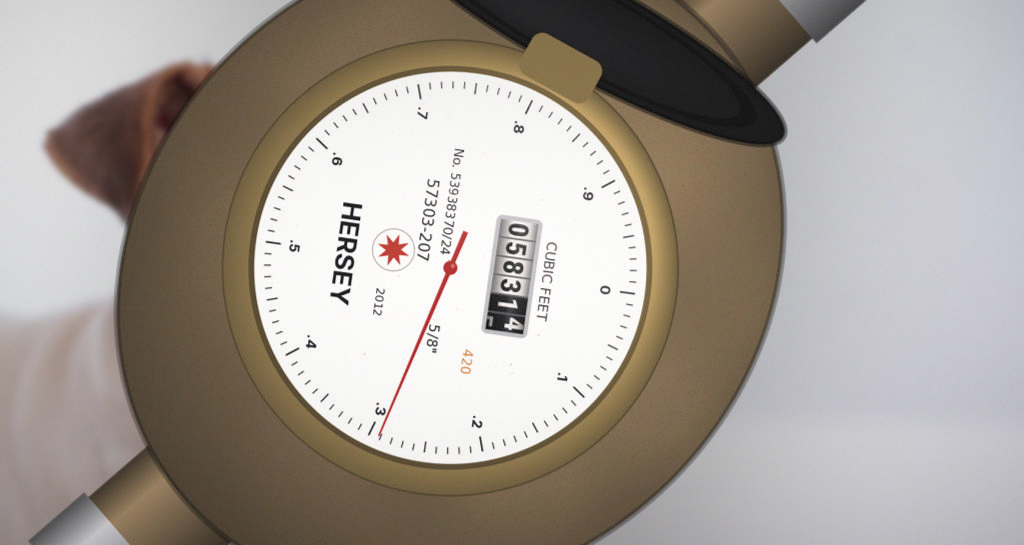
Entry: 58314.29 ft³
